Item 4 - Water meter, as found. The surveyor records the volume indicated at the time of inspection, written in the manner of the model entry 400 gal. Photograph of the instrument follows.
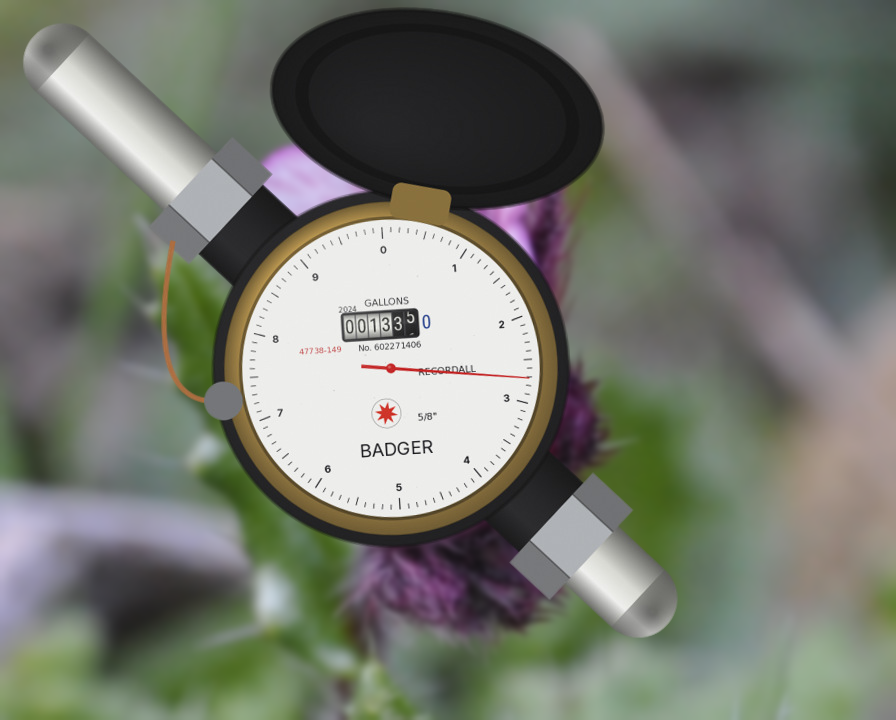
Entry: 13352.7 gal
